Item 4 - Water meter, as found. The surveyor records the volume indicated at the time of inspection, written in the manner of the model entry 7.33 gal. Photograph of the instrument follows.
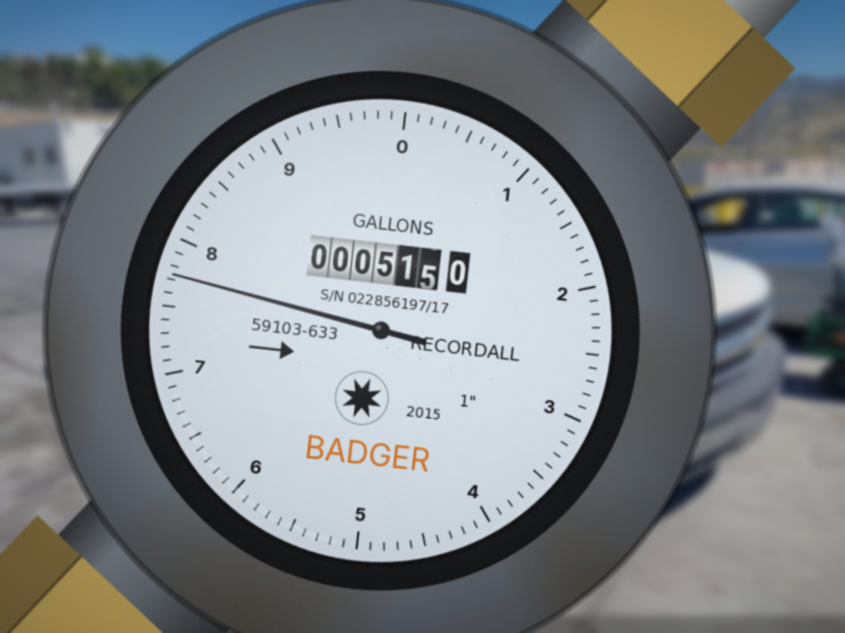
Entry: 5147.7 gal
